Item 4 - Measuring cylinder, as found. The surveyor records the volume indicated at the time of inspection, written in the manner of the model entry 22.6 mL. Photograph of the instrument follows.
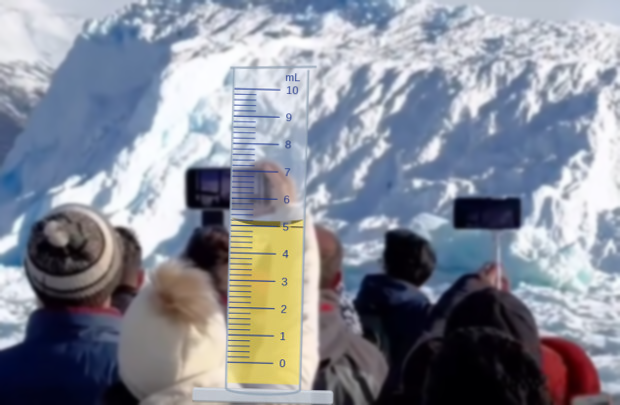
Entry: 5 mL
